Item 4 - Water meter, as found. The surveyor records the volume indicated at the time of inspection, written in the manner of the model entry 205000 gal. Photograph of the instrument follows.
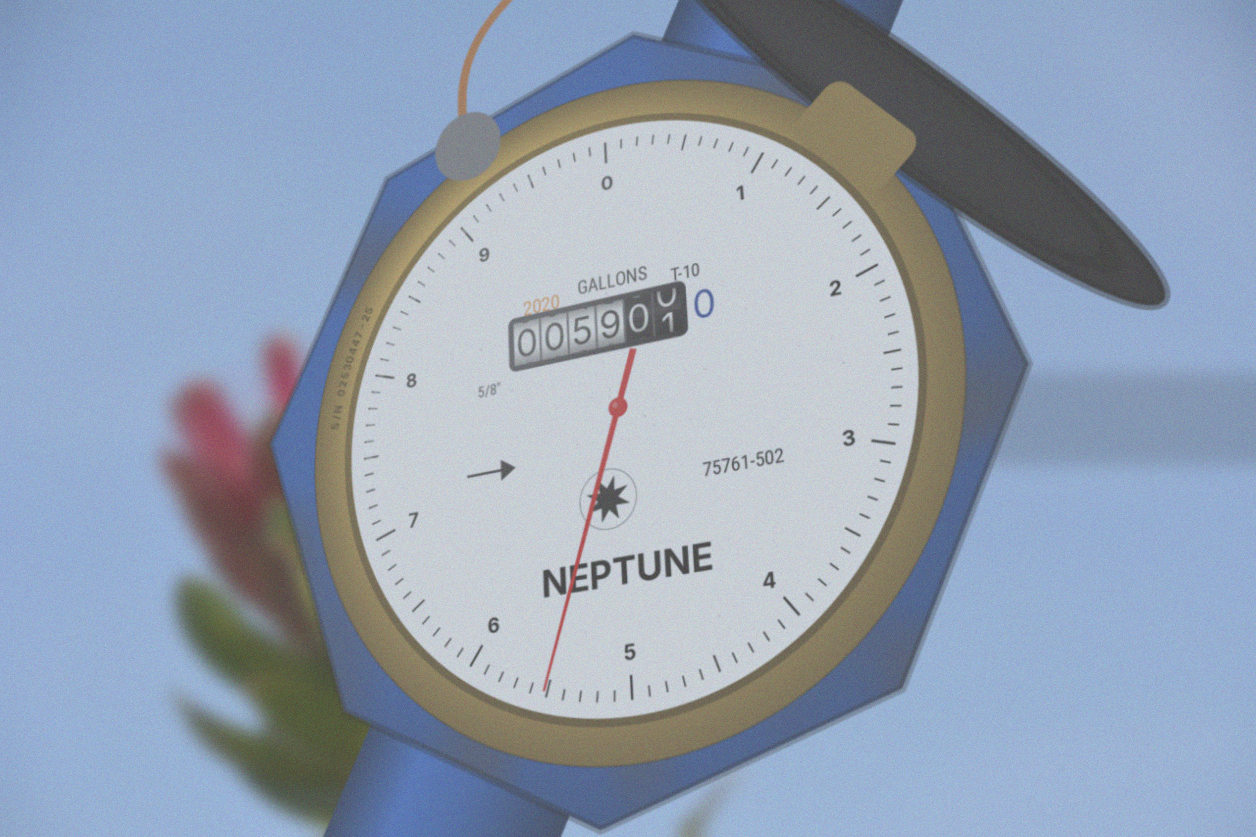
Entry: 59005.5 gal
